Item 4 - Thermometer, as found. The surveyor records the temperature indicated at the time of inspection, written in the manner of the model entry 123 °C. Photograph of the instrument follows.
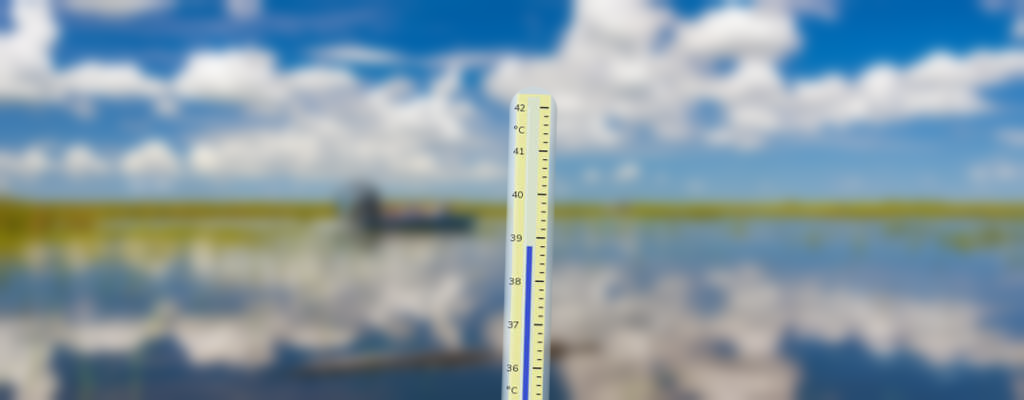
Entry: 38.8 °C
